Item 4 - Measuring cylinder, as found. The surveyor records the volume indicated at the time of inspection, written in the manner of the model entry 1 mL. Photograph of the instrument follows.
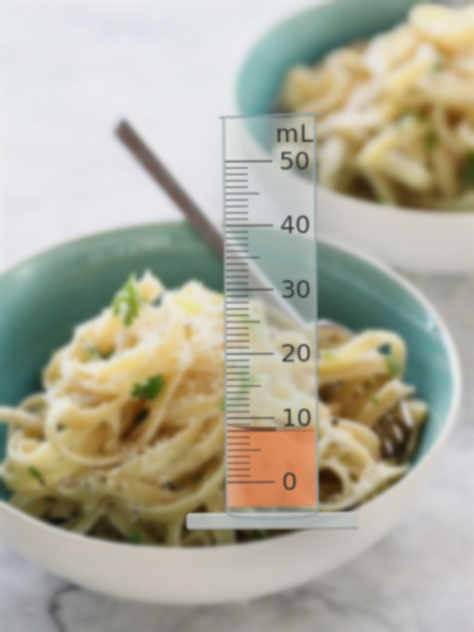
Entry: 8 mL
